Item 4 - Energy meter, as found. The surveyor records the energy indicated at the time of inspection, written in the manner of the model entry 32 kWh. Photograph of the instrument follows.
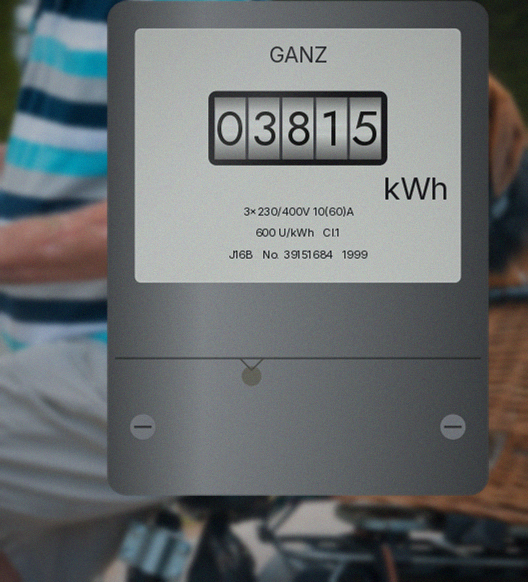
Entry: 3815 kWh
